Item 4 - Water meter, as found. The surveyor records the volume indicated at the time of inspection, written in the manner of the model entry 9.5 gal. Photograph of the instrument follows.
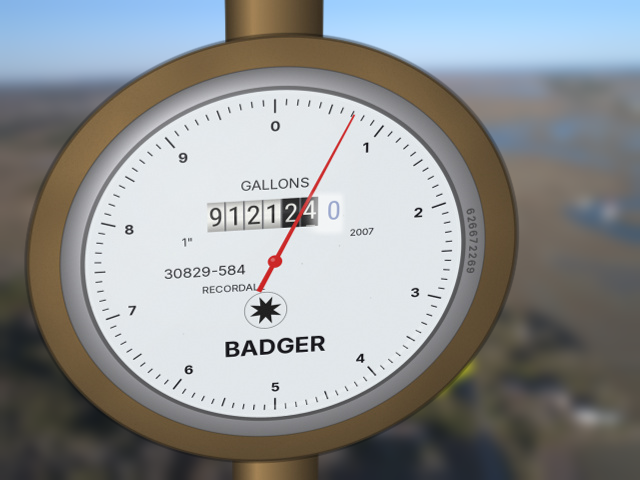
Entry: 9121240.7 gal
